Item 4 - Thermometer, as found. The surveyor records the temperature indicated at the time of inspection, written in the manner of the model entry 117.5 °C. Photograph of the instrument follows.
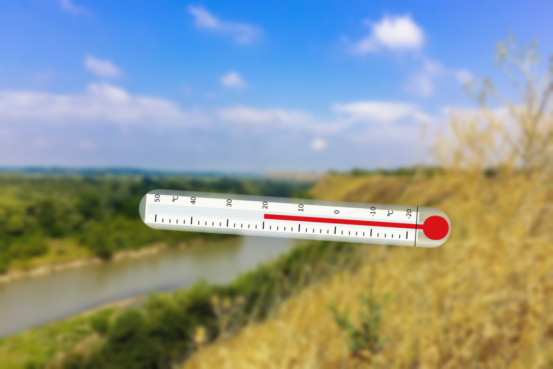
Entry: 20 °C
